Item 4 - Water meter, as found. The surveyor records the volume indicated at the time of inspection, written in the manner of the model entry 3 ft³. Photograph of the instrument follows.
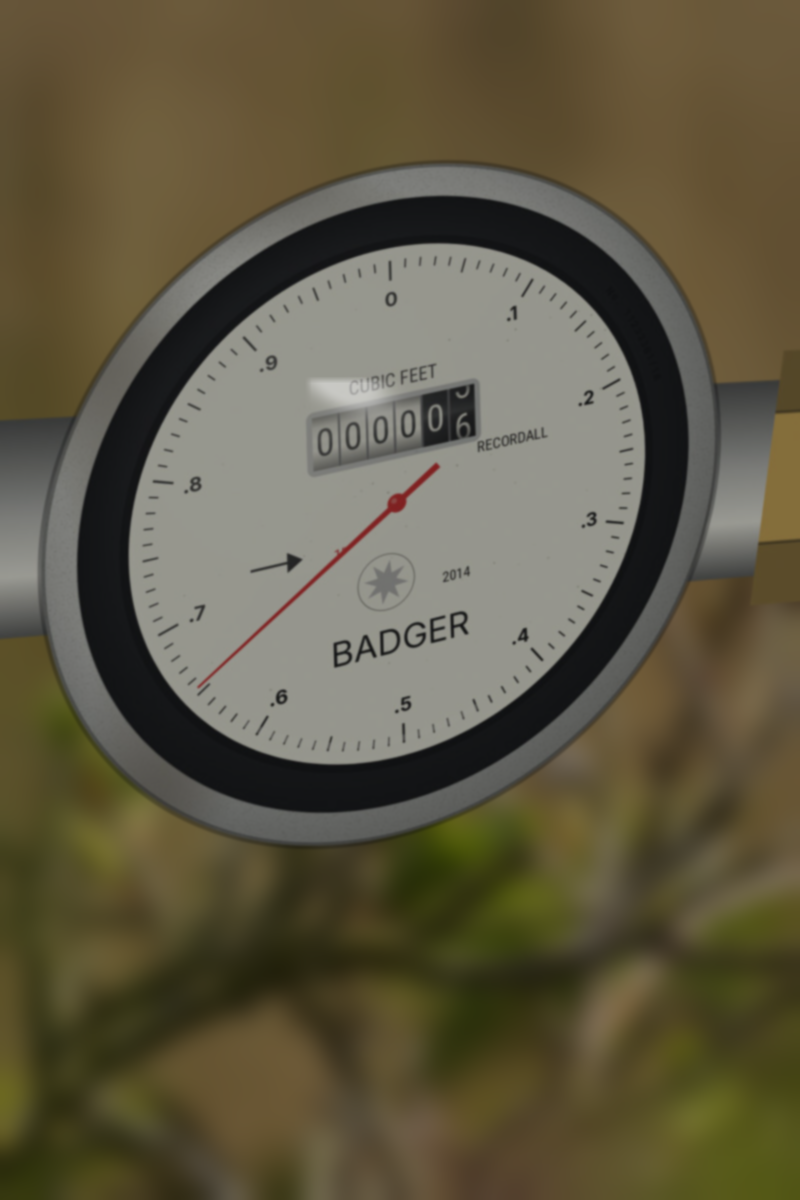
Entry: 5.65 ft³
